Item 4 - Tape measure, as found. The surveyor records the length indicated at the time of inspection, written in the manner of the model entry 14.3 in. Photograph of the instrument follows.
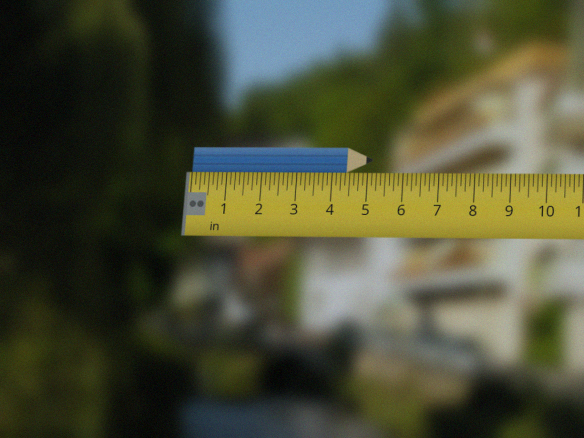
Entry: 5.125 in
